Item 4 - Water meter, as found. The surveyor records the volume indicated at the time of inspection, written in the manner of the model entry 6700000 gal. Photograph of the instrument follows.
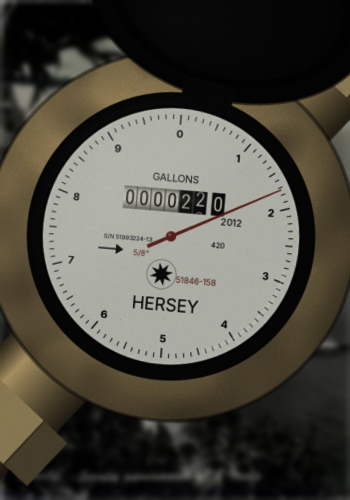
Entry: 221.7 gal
